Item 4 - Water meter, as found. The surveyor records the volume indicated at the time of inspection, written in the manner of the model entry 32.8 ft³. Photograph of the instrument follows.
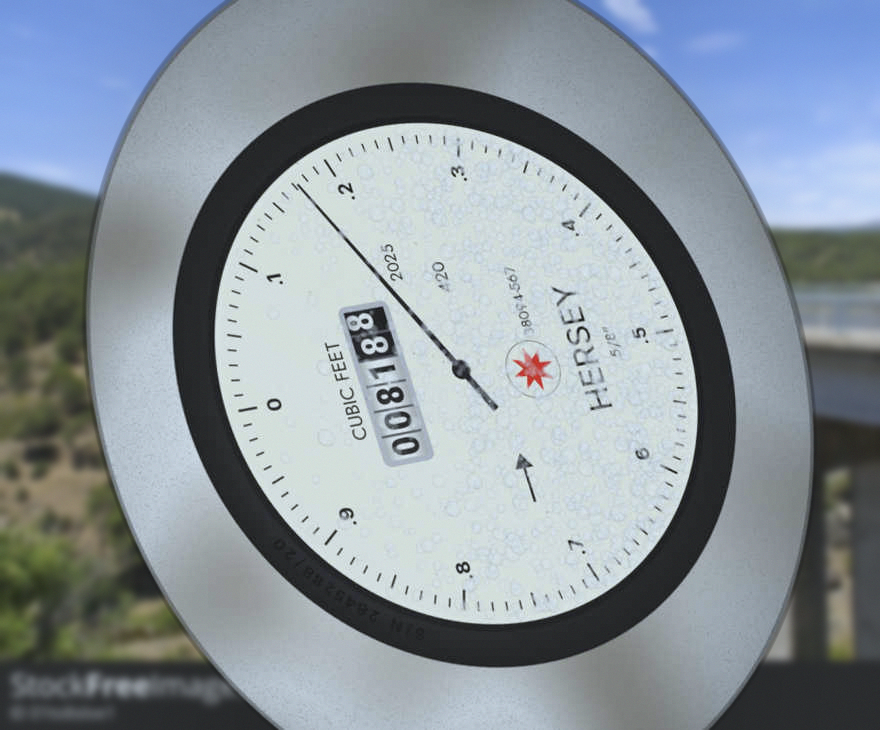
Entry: 8188.17 ft³
